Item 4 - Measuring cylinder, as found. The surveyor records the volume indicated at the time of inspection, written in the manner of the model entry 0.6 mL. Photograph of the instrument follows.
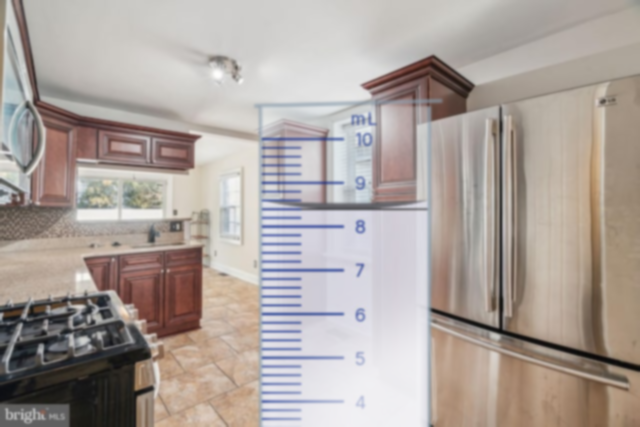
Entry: 8.4 mL
